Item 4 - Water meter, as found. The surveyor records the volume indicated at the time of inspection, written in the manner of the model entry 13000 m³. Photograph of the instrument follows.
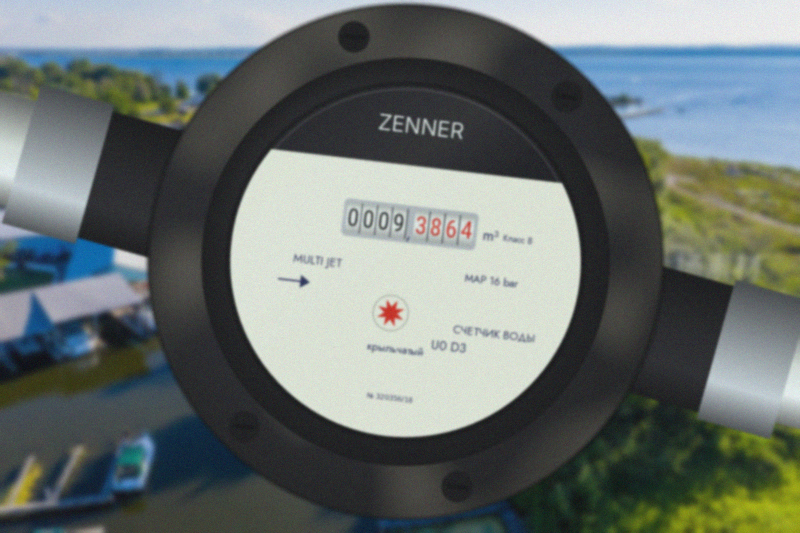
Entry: 9.3864 m³
